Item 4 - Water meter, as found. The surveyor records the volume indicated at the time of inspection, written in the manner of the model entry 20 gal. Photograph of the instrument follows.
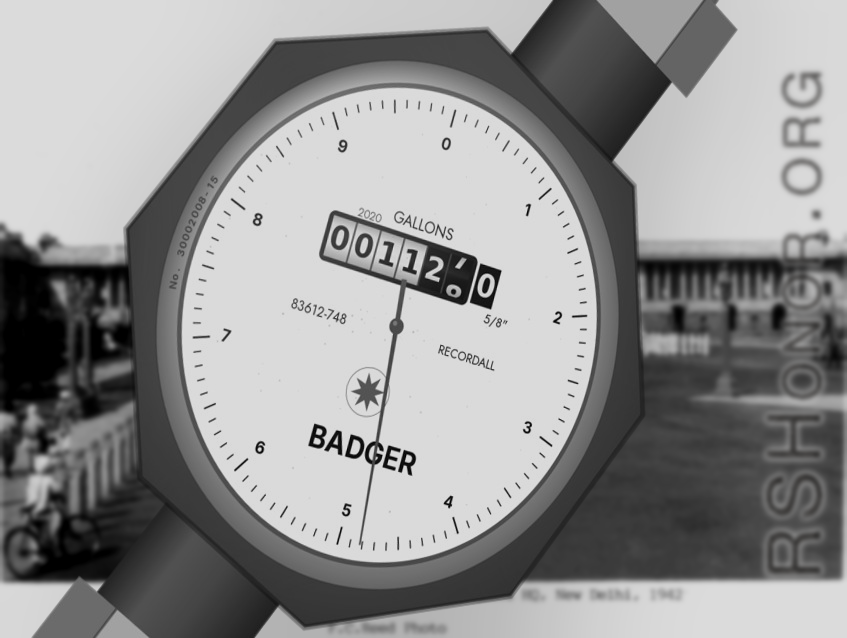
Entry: 11274.8 gal
